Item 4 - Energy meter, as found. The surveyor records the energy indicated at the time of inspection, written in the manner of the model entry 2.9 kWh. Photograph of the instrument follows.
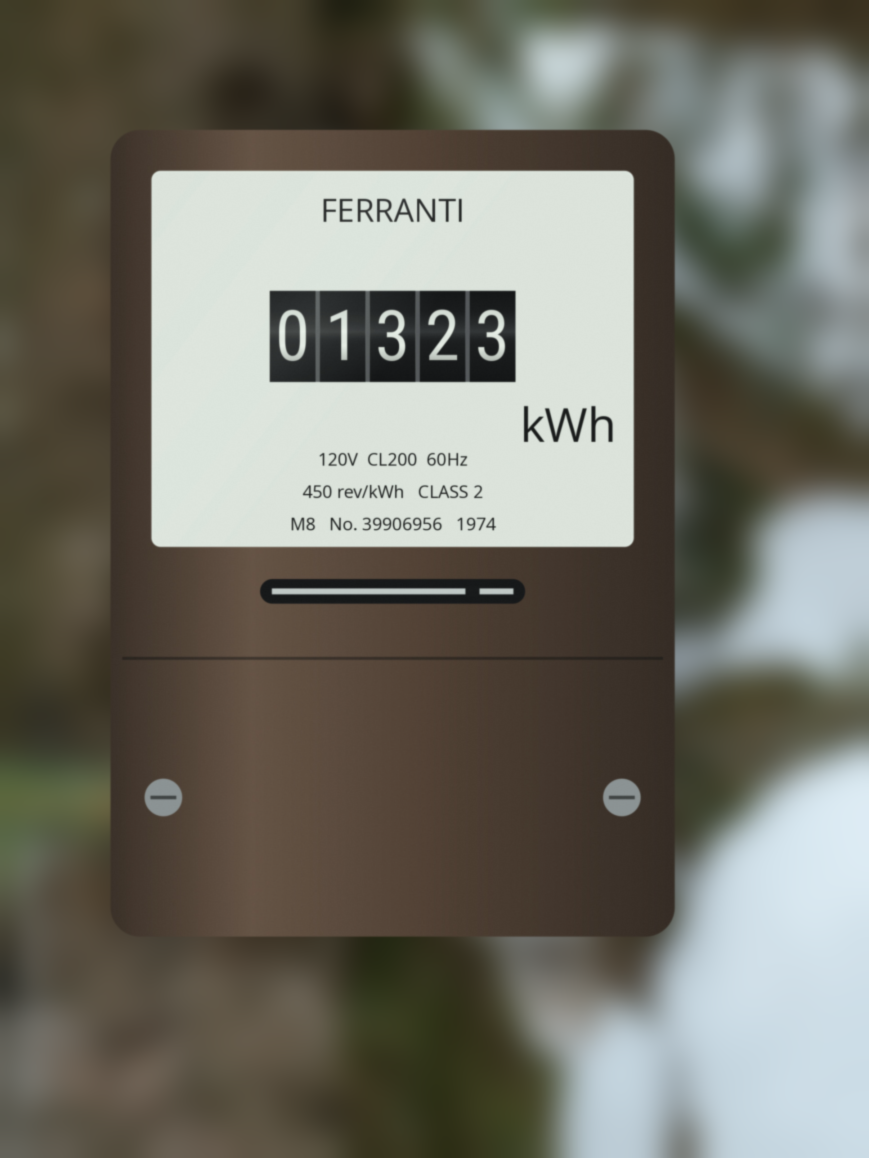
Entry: 1323 kWh
